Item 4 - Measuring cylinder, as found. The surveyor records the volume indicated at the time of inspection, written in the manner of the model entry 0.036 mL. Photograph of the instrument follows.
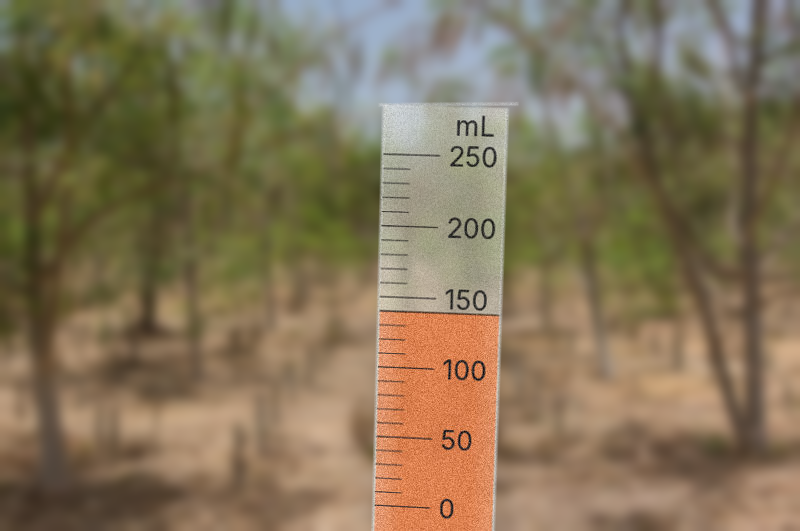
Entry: 140 mL
